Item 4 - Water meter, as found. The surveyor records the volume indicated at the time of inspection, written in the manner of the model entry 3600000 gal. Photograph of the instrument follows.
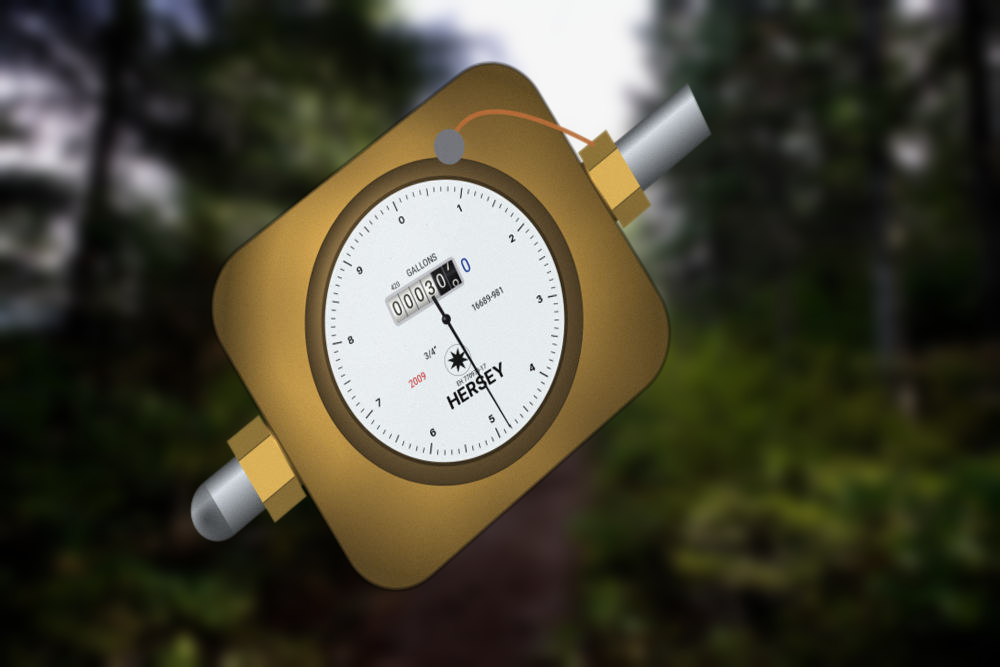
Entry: 3074.8 gal
